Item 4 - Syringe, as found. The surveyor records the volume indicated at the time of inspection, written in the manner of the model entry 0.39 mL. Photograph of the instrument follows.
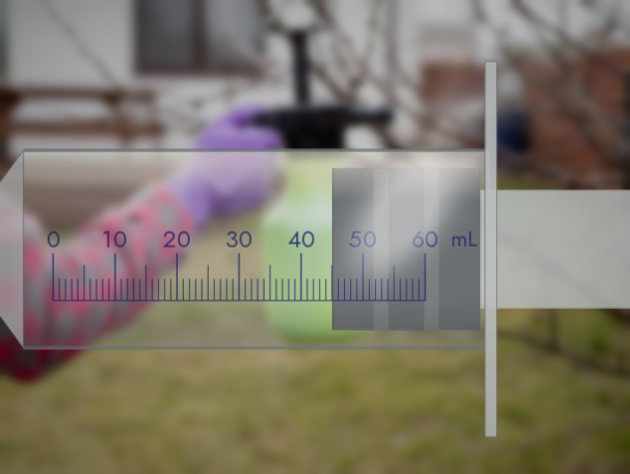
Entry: 45 mL
